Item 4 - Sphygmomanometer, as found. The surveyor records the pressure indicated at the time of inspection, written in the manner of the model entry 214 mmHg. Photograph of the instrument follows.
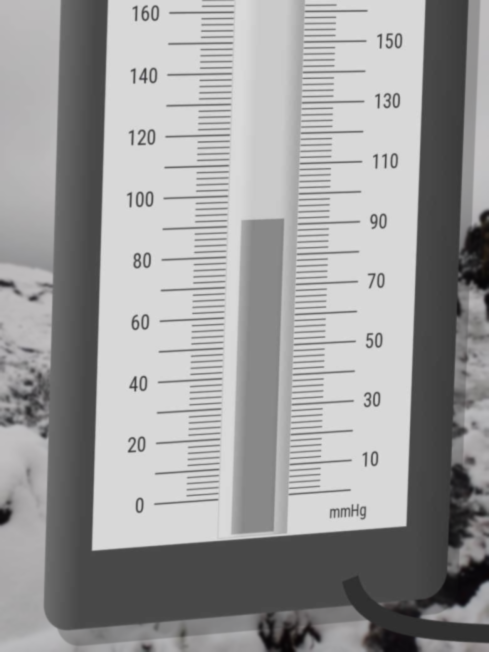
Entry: 92 mmHg
